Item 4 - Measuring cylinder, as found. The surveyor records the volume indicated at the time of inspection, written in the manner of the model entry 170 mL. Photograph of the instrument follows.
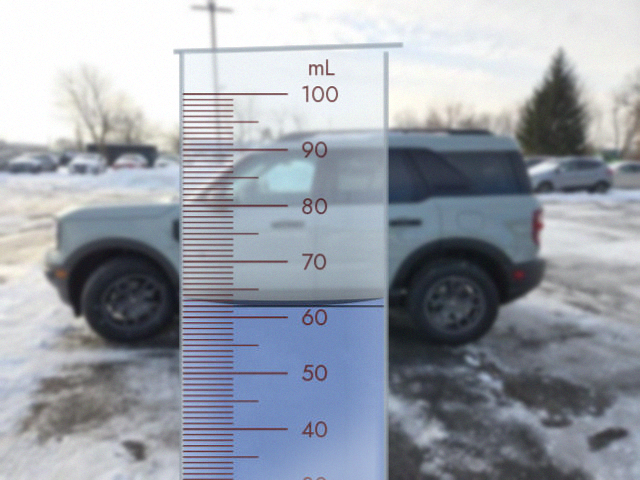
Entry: 62 mL
